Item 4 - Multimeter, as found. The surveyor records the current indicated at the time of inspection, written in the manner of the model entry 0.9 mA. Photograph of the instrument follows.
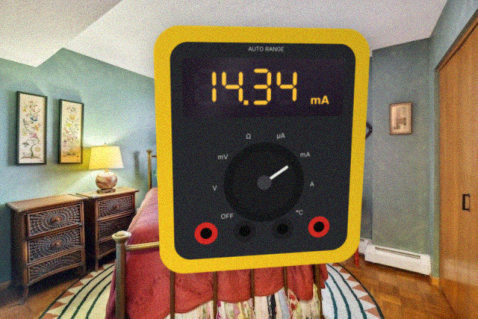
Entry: 14.34 mA
